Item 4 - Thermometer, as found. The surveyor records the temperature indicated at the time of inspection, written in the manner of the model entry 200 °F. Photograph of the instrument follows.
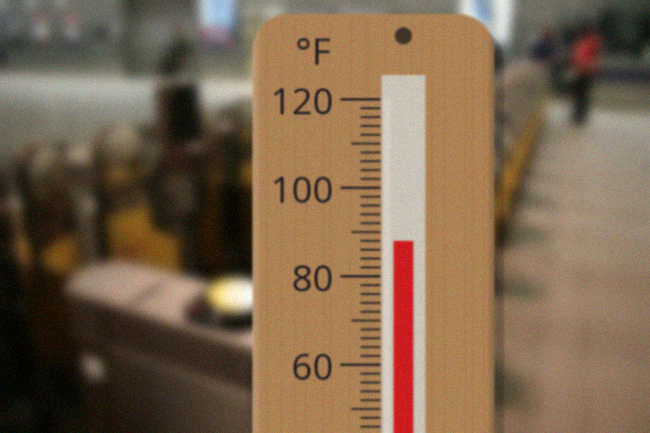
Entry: 88 °F
